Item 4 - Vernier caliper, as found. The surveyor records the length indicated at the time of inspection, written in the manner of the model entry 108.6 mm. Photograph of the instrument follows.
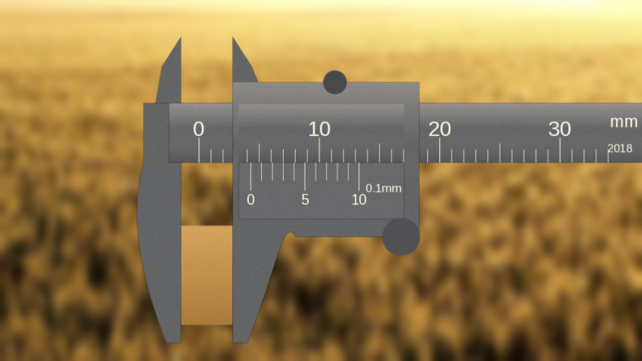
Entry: 4.3 mm
